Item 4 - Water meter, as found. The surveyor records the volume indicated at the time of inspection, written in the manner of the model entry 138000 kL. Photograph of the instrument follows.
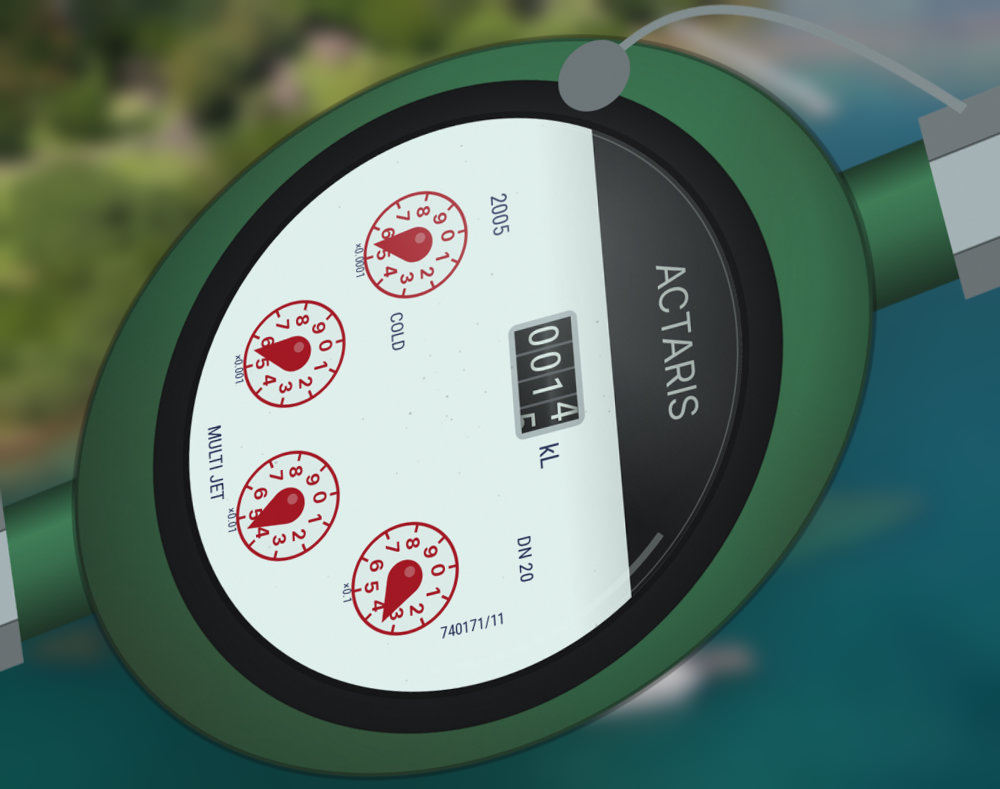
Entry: 14.3455 kL
